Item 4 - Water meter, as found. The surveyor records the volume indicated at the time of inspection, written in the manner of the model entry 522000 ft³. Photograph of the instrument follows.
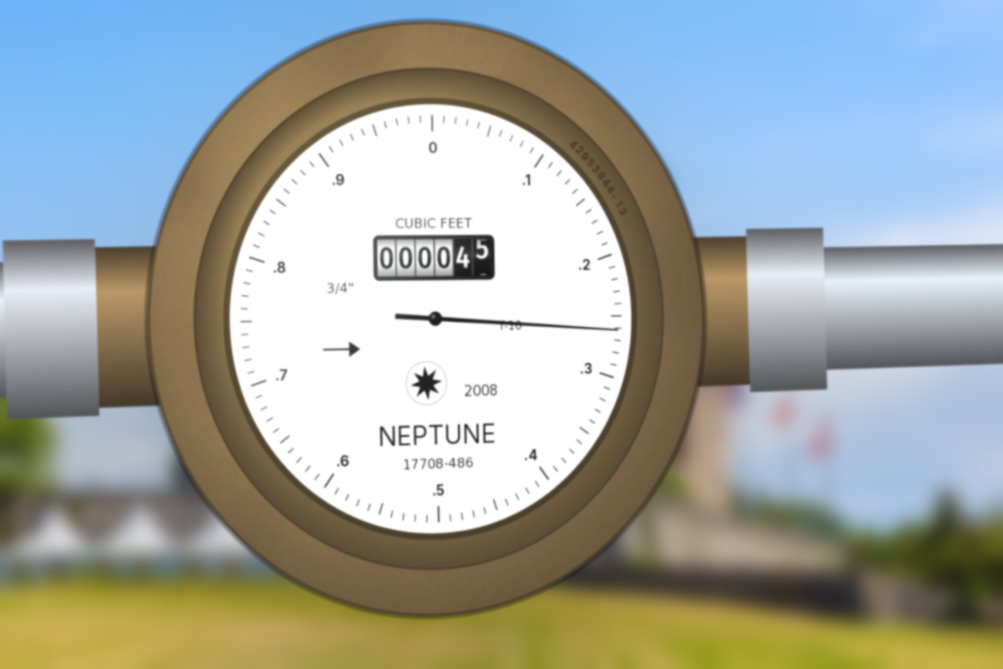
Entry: 45.26 ft³
